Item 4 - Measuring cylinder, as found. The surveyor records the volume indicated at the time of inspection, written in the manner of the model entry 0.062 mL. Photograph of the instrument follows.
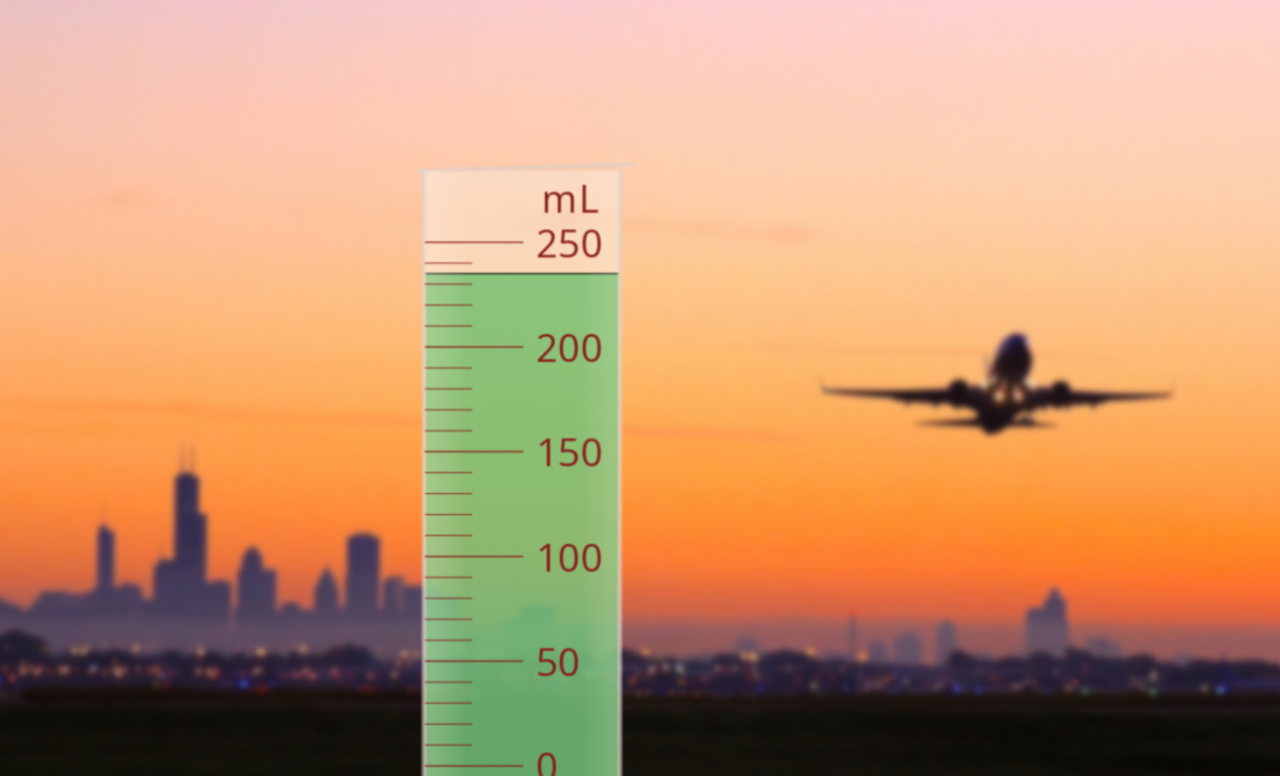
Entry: 235 mL
